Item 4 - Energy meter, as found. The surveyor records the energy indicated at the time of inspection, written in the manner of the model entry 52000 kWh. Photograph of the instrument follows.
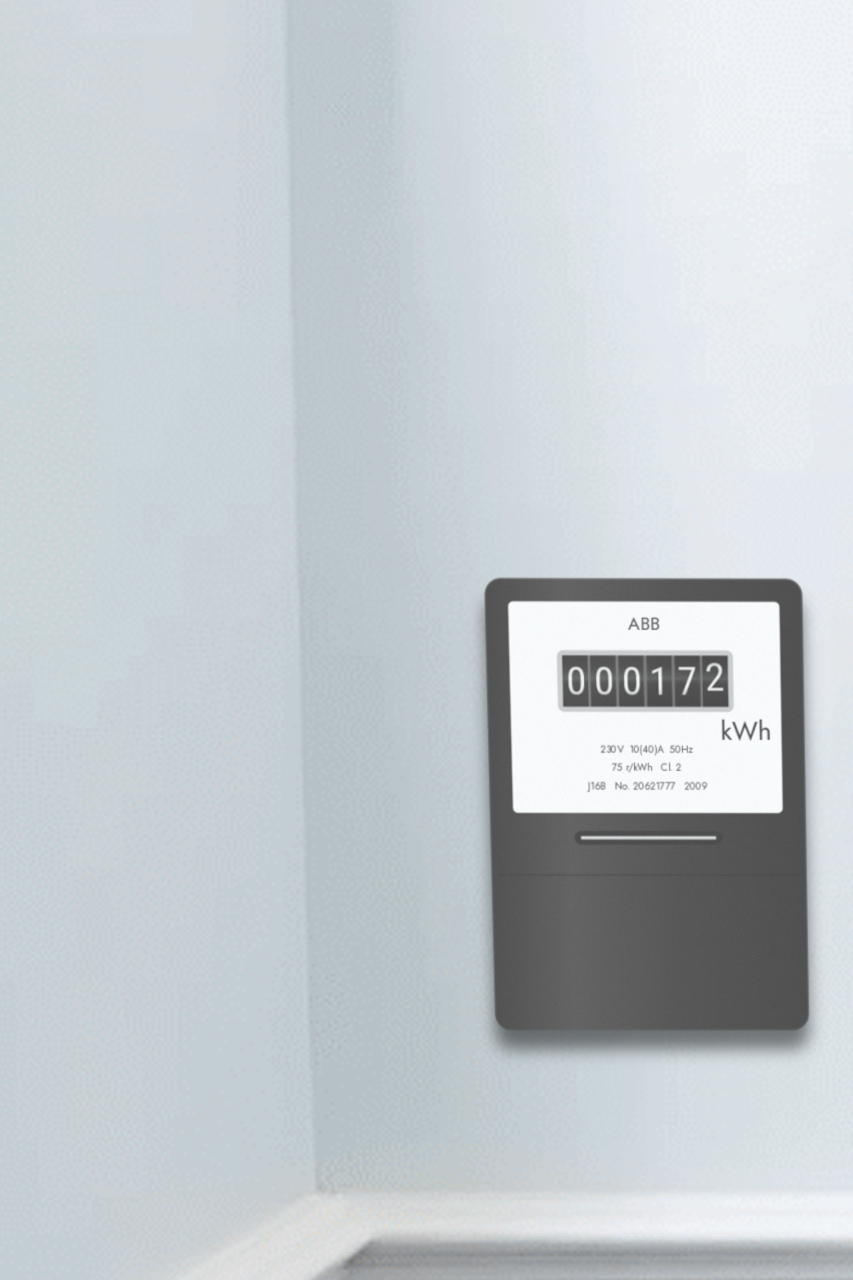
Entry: 172 kWh
